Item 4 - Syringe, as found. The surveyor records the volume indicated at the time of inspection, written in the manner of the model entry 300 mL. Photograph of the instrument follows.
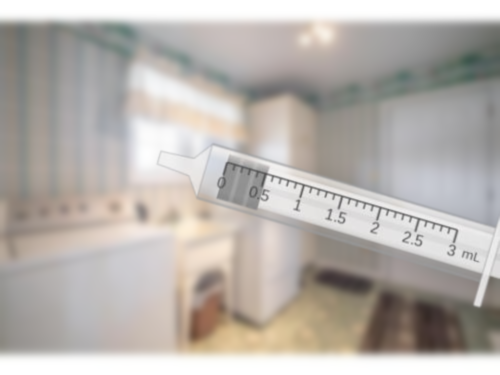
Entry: 0 mL
